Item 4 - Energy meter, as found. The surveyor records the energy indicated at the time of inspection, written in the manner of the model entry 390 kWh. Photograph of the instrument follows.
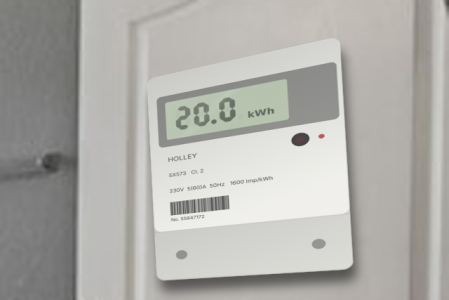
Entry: 20.0 kWh
